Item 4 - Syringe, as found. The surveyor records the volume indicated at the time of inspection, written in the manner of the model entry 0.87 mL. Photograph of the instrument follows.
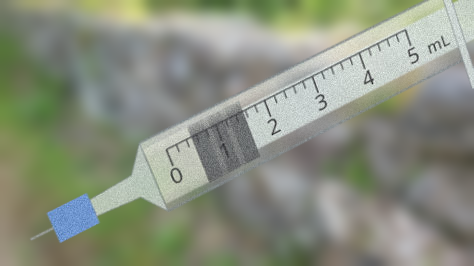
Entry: 0.5 mL
